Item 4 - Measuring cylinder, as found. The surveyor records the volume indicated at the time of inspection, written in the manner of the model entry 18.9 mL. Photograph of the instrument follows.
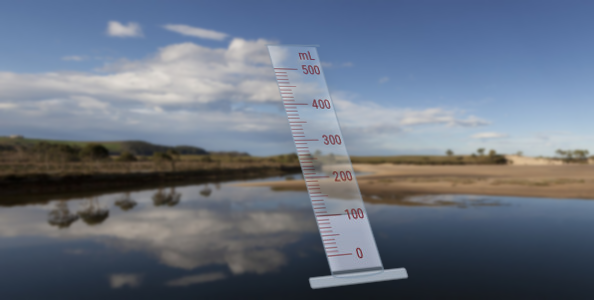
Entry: 100 mL
